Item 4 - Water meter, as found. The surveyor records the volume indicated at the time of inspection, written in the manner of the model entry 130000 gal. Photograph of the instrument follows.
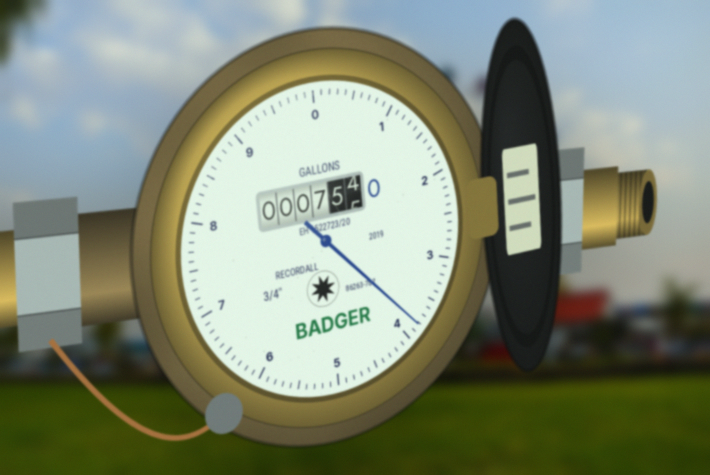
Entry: 7543.8 gal
